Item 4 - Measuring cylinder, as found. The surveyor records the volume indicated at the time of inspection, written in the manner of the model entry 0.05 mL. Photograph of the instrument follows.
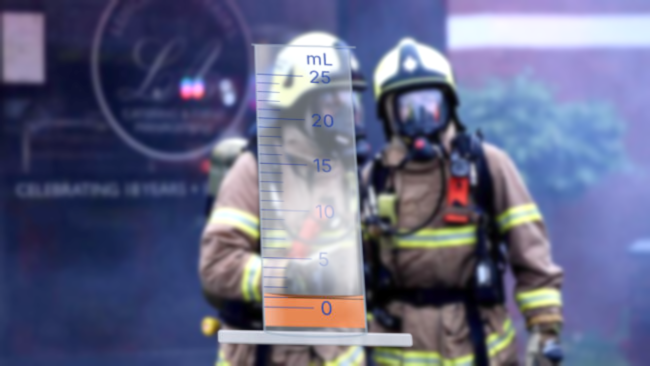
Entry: 1 mL
